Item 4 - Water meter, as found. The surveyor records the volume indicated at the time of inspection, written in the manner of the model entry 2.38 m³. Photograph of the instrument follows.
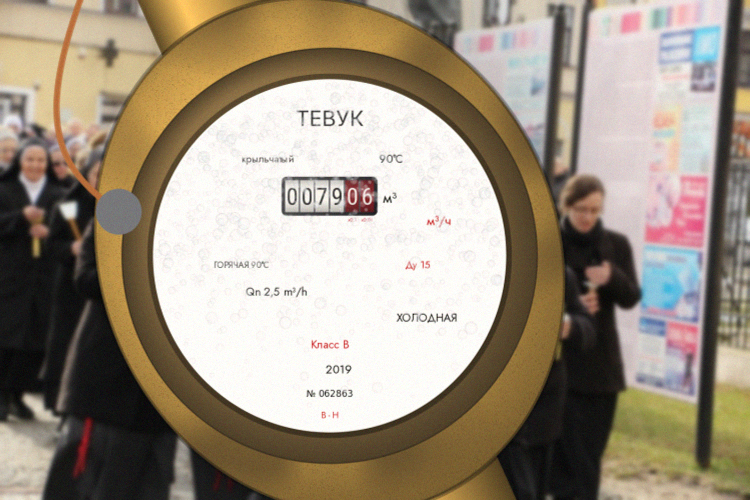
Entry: 79.06 m³
